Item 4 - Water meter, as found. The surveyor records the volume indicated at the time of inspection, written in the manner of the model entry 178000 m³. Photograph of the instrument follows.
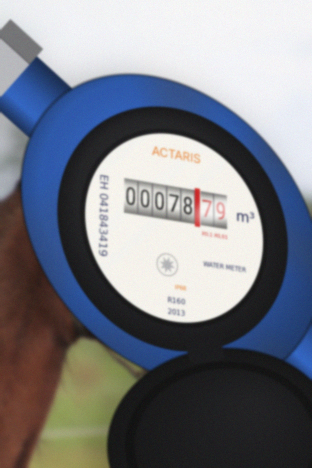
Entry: 78.79 m³
